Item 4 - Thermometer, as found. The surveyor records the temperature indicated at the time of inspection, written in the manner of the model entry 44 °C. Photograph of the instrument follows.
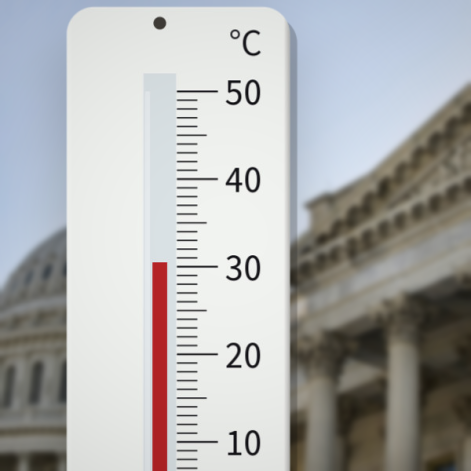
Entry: 30.5 °C
